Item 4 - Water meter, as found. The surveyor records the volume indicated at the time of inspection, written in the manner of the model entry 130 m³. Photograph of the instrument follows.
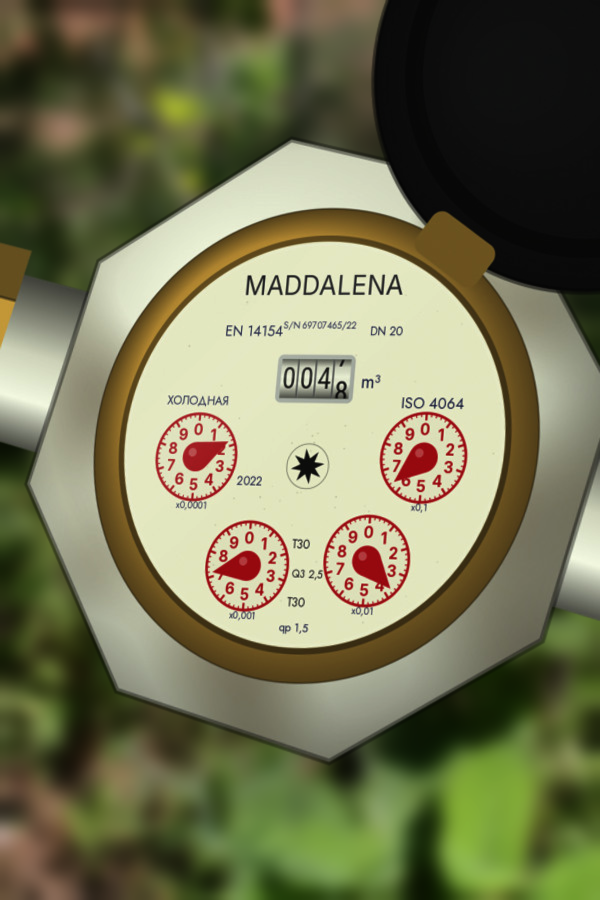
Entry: 47.6371 m³
